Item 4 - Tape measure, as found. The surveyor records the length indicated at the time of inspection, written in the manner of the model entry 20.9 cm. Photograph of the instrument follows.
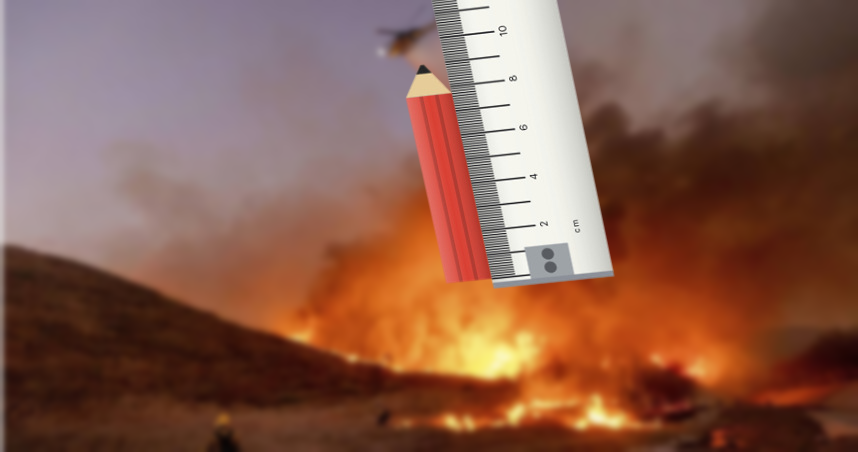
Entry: 9 cm
